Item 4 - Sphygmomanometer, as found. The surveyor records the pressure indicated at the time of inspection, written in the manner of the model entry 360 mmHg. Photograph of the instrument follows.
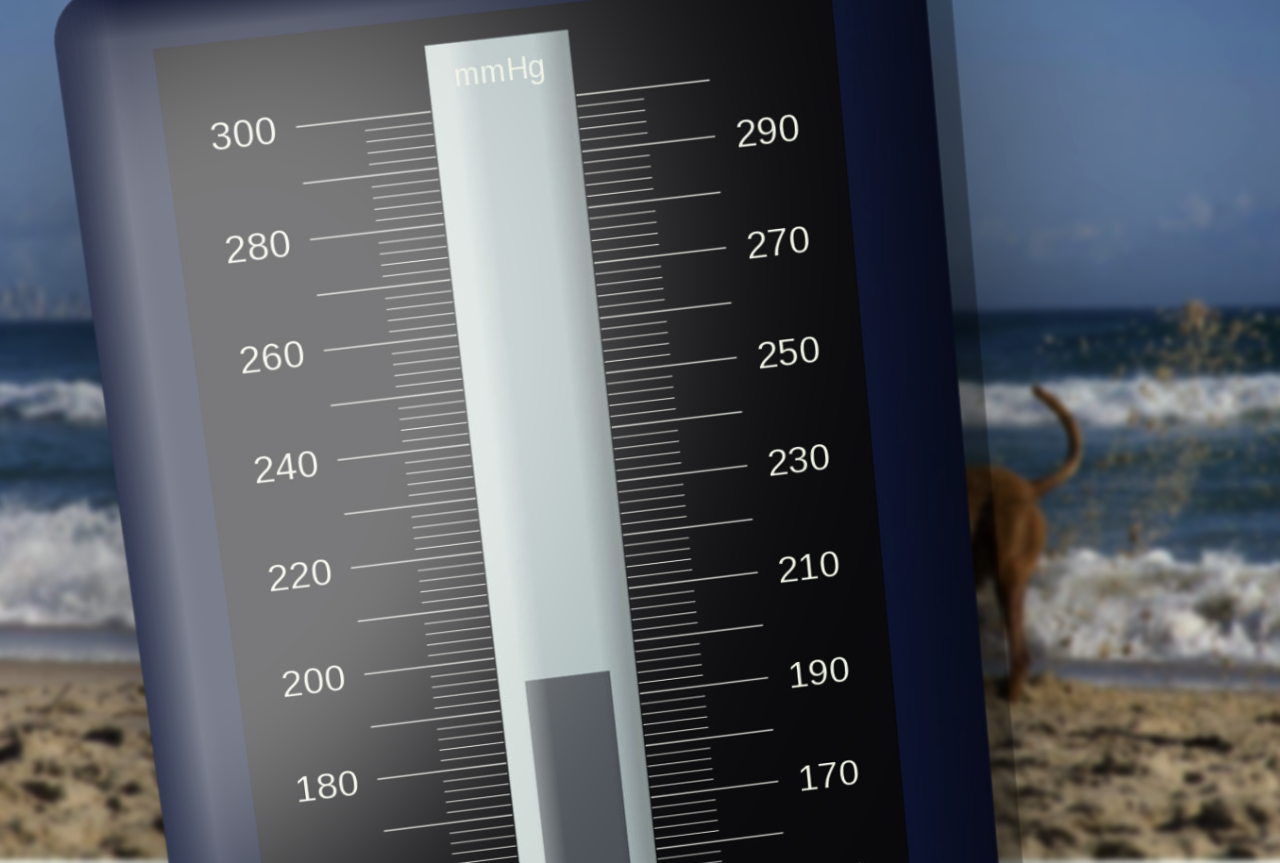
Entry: 195 mmHg
